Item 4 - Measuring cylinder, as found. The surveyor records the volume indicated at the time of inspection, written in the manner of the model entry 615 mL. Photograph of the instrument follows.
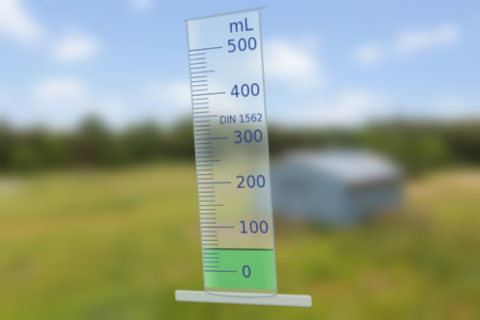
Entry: 50 mL
